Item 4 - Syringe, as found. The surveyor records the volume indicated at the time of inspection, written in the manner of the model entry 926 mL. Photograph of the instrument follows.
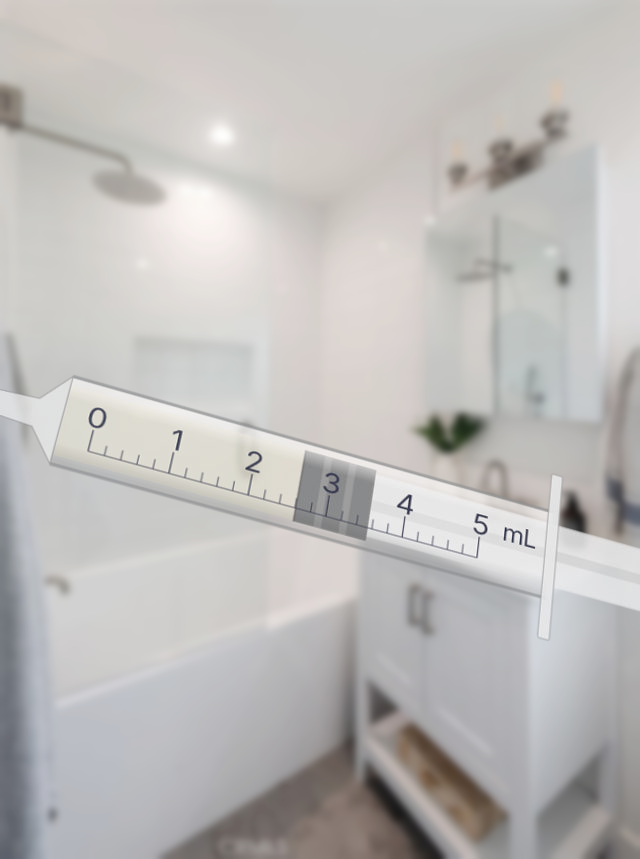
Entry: 2.6 mL
